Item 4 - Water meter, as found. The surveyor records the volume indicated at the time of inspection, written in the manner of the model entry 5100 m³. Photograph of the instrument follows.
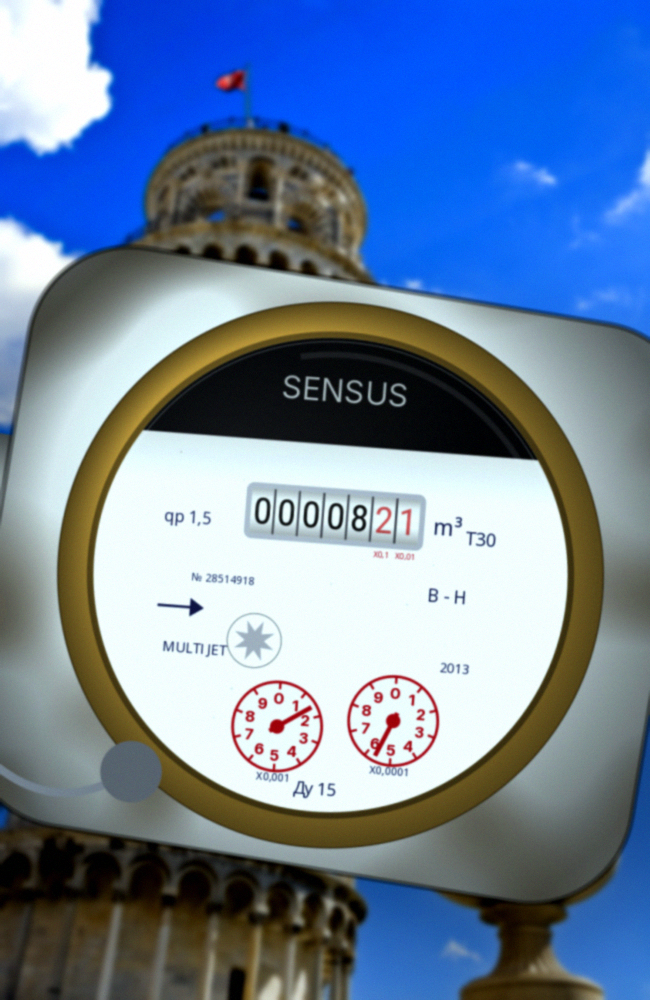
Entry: 8.2115 m³
